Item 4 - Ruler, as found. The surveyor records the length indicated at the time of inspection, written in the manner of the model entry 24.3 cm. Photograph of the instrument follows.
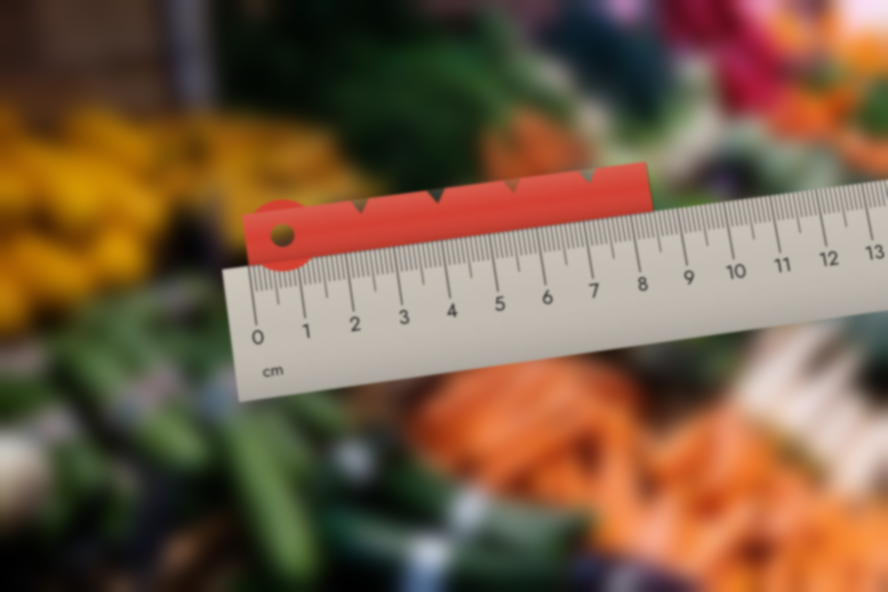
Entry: 8.5 cm
